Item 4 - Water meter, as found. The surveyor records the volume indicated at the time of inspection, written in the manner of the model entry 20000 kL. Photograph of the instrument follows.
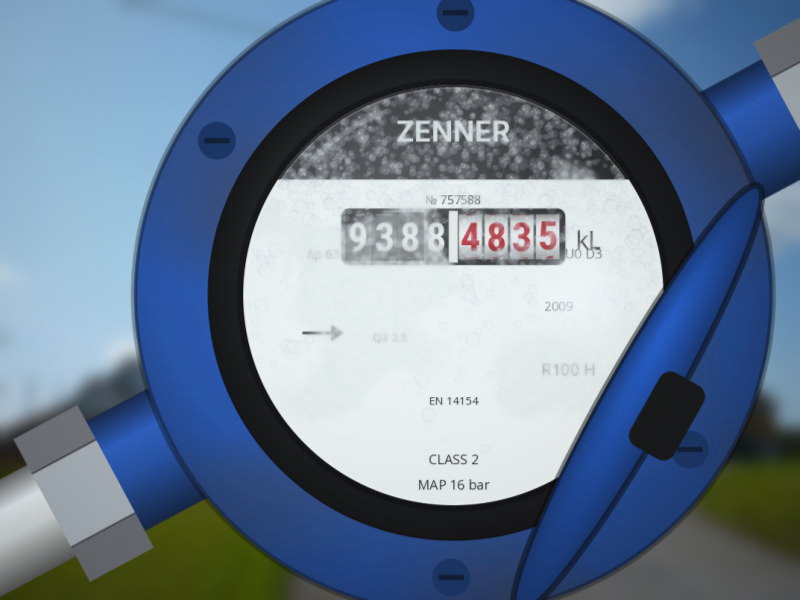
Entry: 9388.4835 kL
